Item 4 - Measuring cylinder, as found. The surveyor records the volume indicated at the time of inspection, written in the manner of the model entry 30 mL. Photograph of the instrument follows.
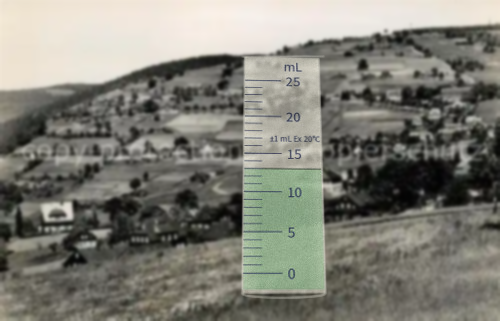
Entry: 13 mL
